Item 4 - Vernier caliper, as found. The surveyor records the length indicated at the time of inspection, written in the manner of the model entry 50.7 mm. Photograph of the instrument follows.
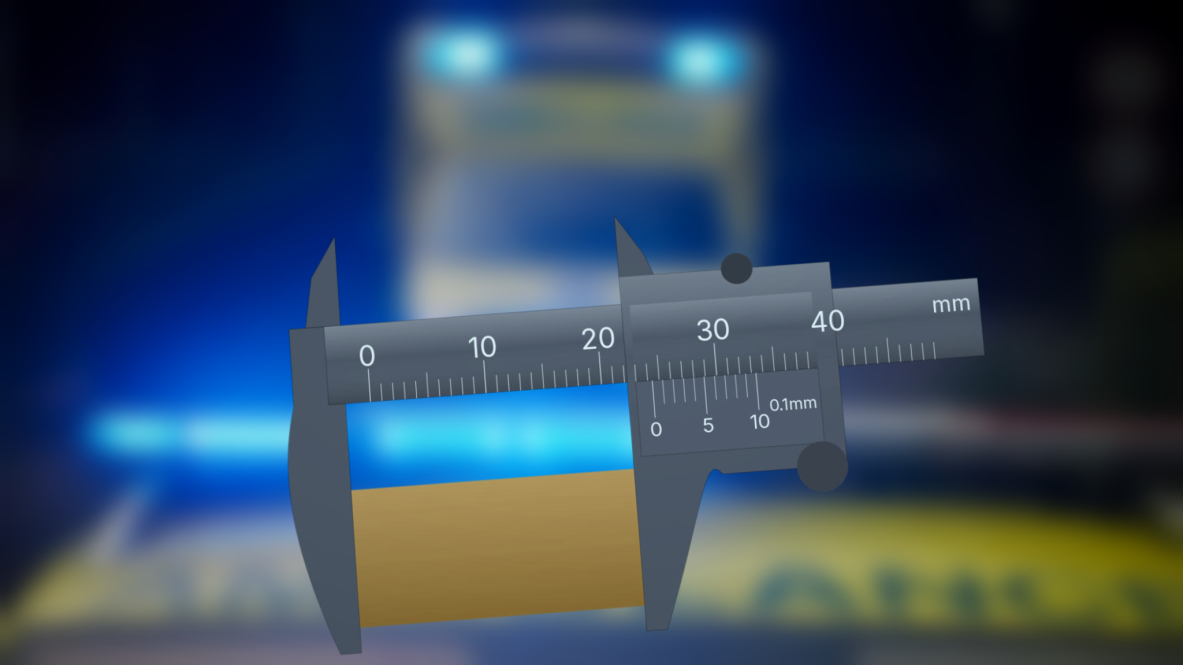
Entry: 24.4 mm
